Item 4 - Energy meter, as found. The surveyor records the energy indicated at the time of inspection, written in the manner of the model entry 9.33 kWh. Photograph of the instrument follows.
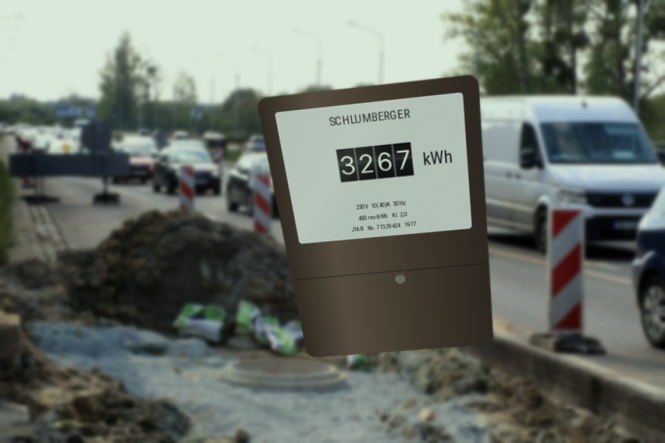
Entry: 3267 kWh
